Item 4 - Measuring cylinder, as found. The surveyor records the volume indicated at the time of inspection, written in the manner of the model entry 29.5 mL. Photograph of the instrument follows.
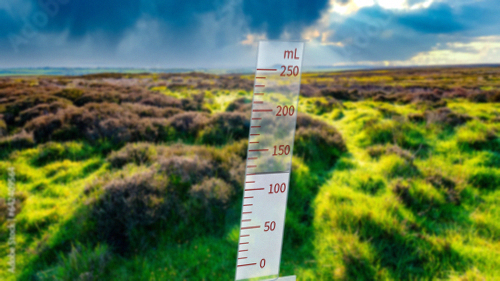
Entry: 120 mL
